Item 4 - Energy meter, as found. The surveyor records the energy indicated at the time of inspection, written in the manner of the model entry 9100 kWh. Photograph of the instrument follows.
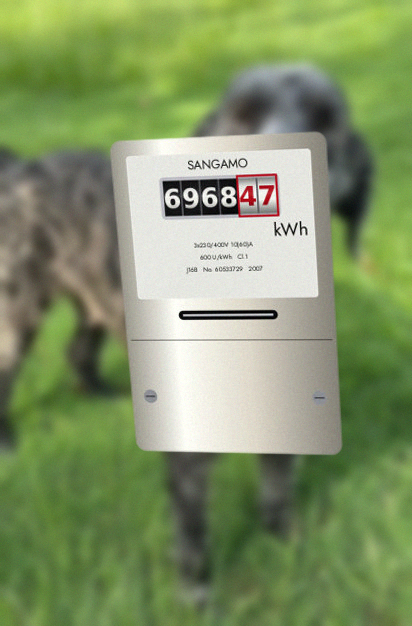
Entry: 6968.47 kWh
